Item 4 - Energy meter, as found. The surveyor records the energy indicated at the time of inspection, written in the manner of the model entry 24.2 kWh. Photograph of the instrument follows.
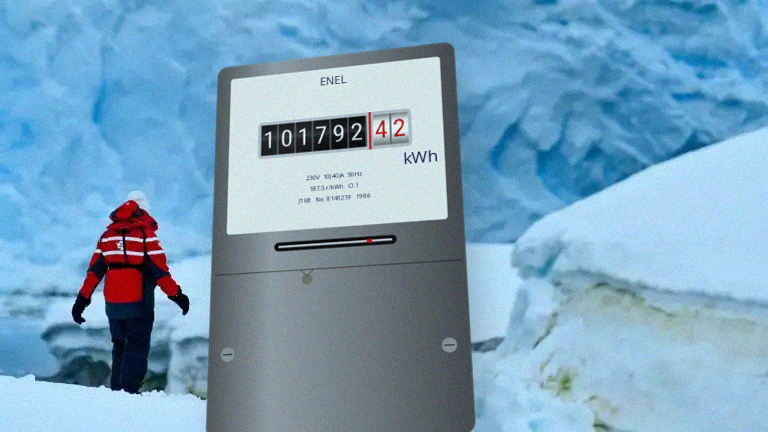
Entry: 101792.42 kWh
